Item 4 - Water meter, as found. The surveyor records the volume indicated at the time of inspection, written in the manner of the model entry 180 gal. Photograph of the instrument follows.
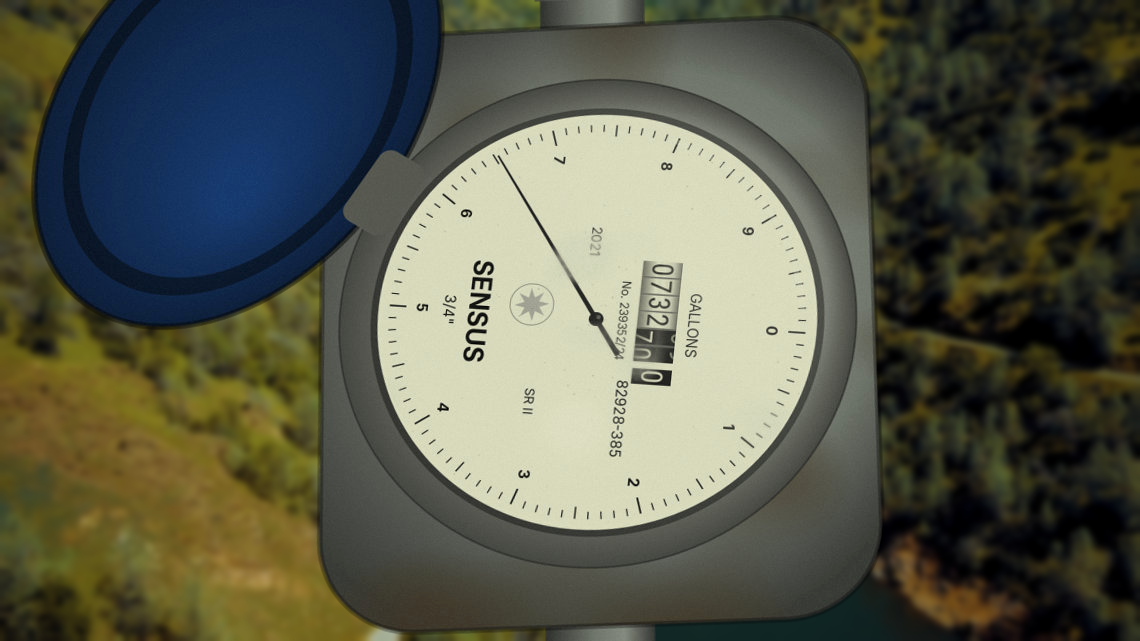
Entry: 732696.5 gal
